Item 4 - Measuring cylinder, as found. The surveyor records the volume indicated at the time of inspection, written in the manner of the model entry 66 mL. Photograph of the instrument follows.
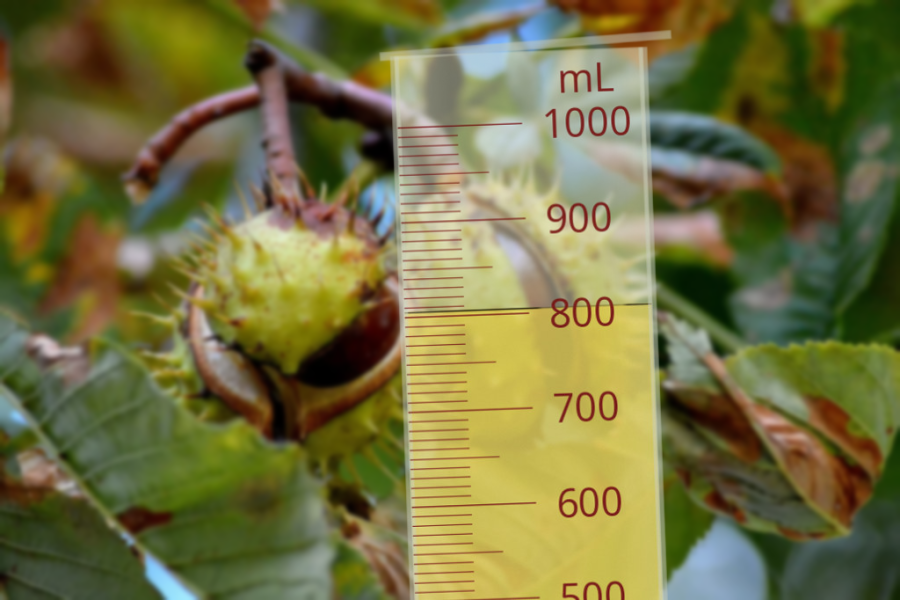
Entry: 805 mL
